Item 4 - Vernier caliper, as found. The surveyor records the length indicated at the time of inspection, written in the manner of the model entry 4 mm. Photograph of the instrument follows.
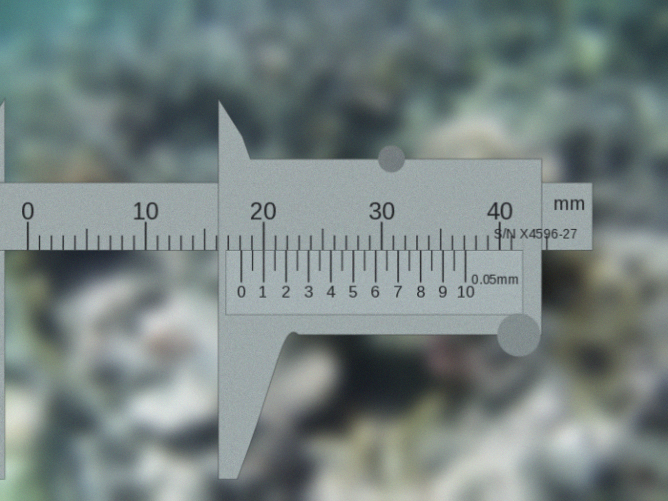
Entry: 18.1 mm
